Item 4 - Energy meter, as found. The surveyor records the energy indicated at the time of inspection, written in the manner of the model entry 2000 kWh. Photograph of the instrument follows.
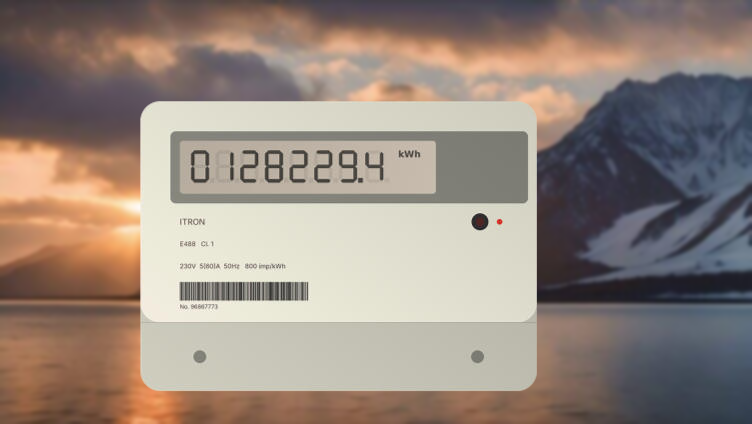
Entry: 128229.4 kWh
